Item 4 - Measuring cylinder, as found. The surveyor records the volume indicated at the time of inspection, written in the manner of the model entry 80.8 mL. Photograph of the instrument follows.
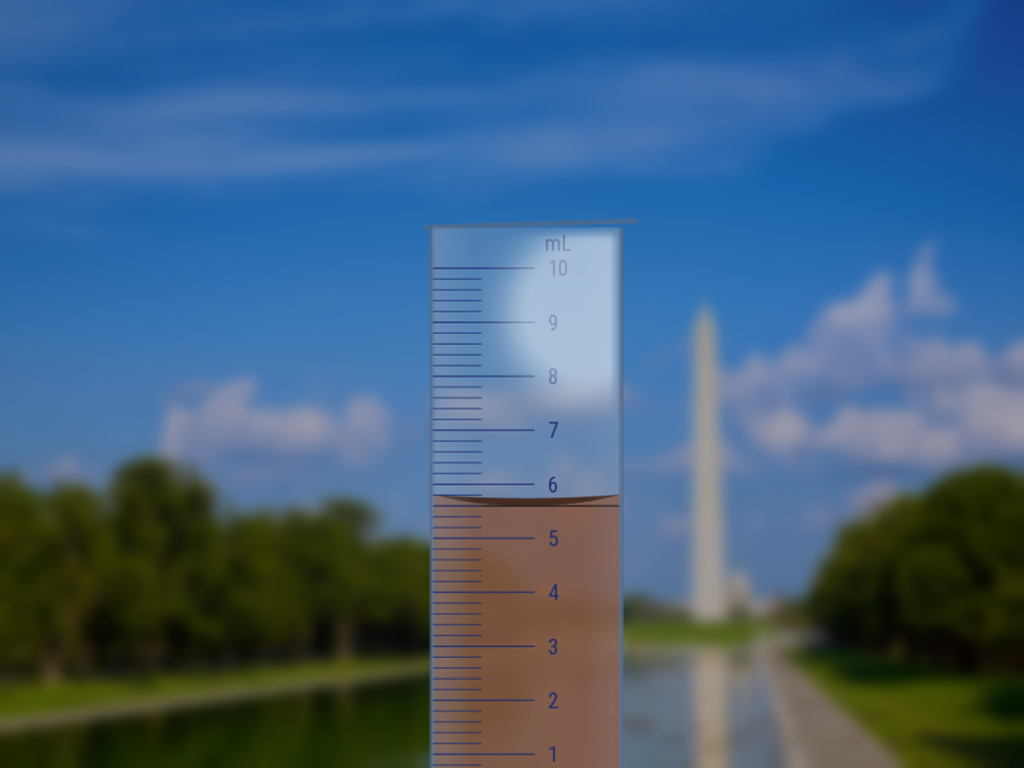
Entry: 5.6 mL
